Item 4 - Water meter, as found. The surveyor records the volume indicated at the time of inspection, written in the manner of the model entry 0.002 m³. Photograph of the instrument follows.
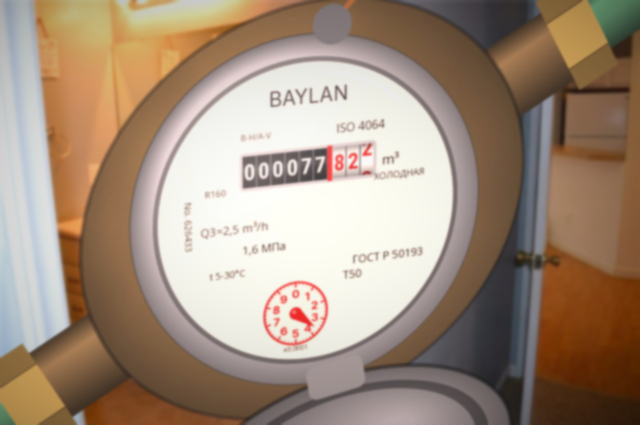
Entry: 77.8223 m³
